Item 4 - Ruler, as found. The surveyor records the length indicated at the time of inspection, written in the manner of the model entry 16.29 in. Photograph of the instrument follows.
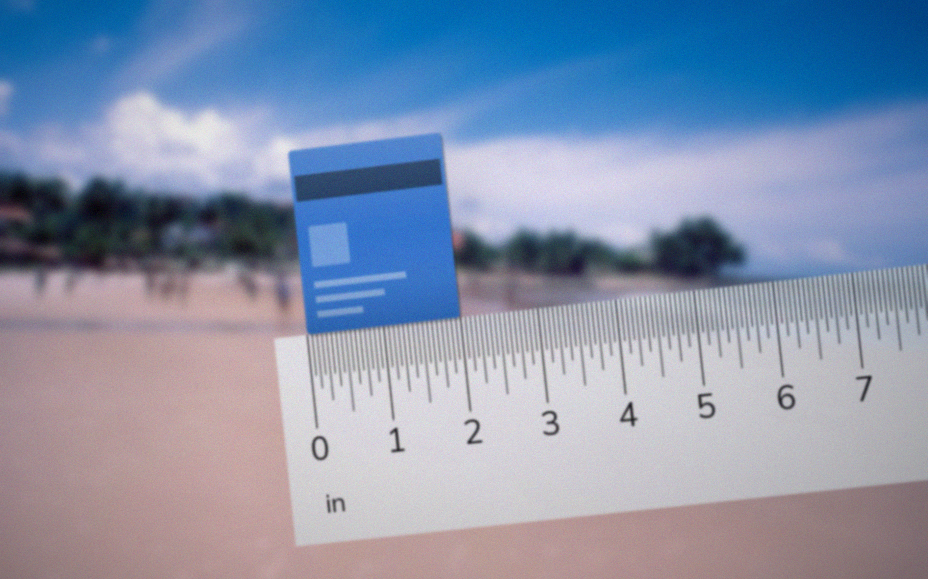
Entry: 2 in
